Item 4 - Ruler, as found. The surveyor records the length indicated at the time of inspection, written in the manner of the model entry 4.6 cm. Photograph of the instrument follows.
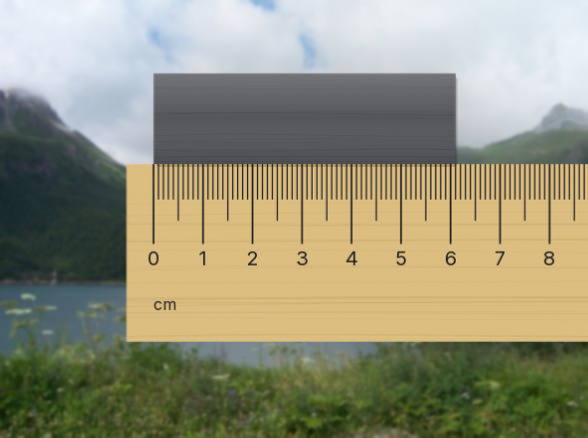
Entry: 6.1 cm
